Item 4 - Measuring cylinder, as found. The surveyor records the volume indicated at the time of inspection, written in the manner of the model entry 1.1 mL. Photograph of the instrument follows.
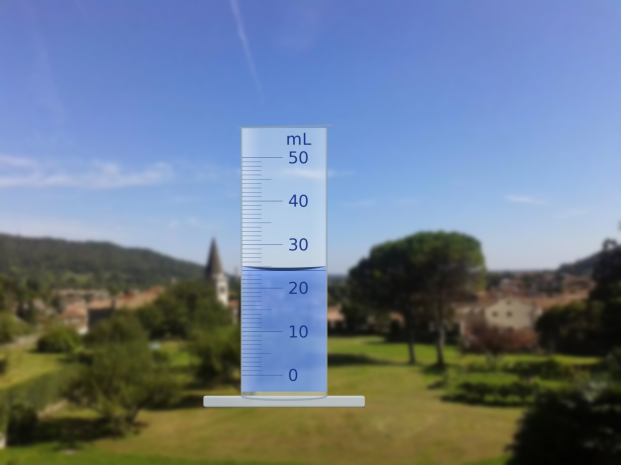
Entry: 24 mL
